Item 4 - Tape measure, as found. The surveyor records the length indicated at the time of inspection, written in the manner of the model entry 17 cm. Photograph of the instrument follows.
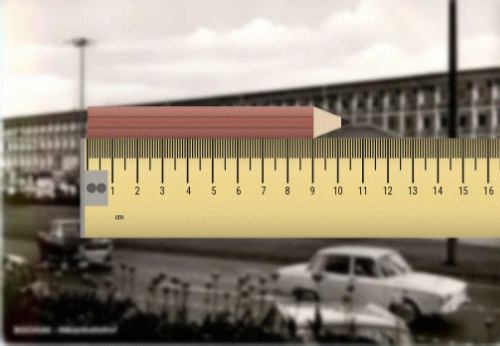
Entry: 10.5 cm
